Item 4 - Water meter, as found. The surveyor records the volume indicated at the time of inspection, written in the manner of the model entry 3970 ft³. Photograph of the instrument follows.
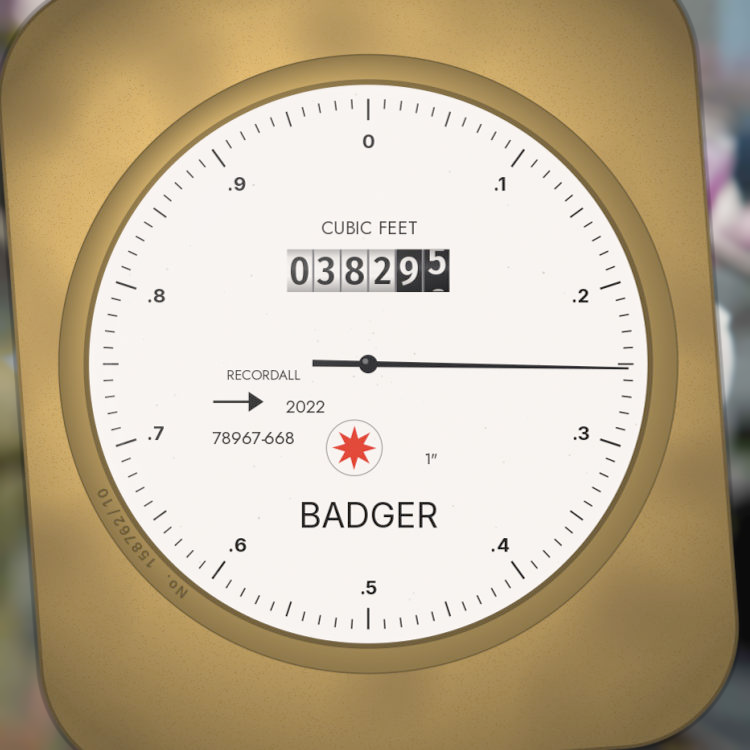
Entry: 38295.25 ft³
